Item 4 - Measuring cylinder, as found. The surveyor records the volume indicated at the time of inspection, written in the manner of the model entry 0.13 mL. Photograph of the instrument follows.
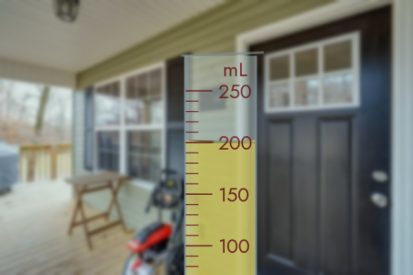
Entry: 200 mL
